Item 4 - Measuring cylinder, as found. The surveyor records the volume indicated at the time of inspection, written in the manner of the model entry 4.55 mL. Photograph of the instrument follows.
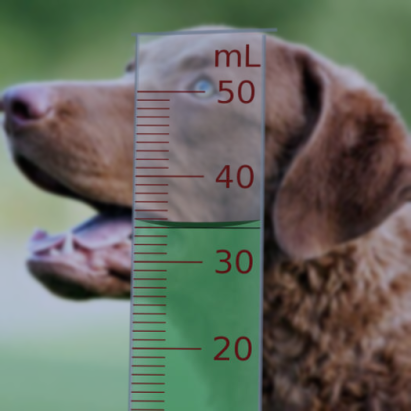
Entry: 34 mL
